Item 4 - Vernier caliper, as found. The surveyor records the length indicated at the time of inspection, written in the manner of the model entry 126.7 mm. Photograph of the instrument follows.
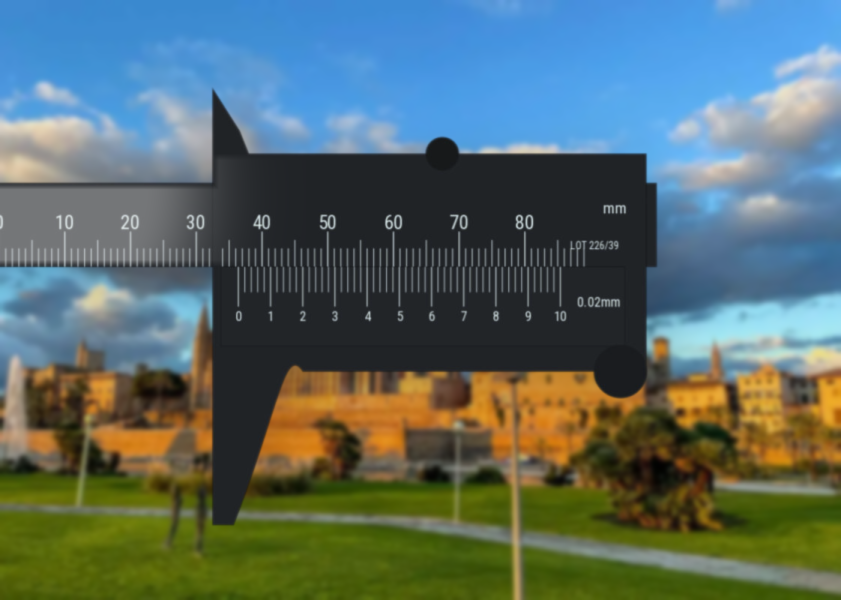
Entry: 36.4 mm
